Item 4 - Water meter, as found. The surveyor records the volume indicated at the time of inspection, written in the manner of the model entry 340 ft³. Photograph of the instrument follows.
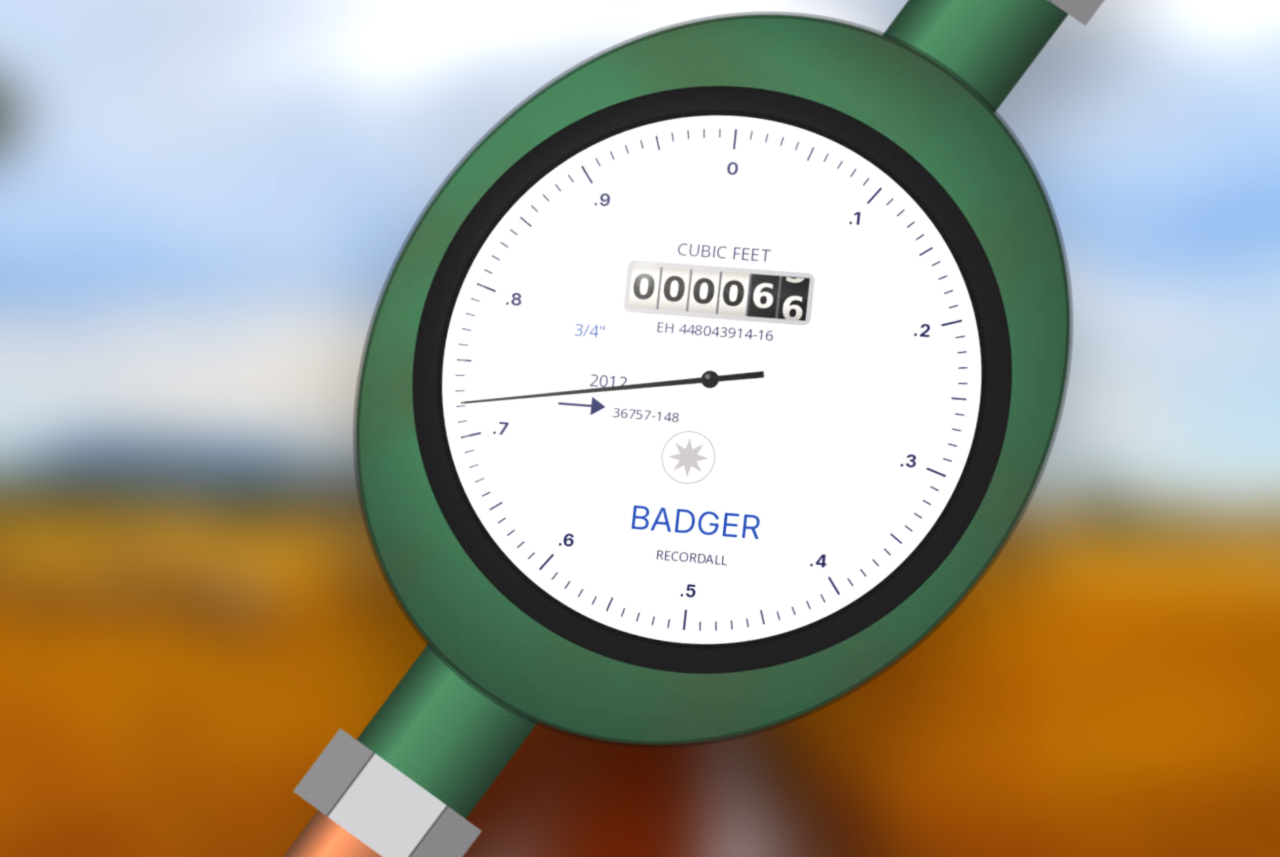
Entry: 65.72 ft³
